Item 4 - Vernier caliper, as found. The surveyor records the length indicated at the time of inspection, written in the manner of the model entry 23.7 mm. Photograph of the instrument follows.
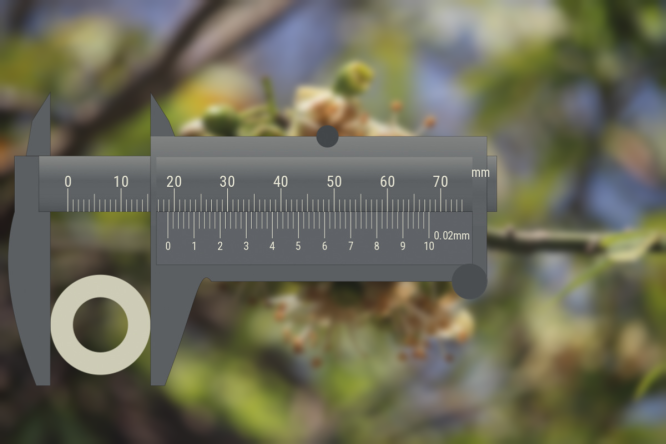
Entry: 18.8 mm
